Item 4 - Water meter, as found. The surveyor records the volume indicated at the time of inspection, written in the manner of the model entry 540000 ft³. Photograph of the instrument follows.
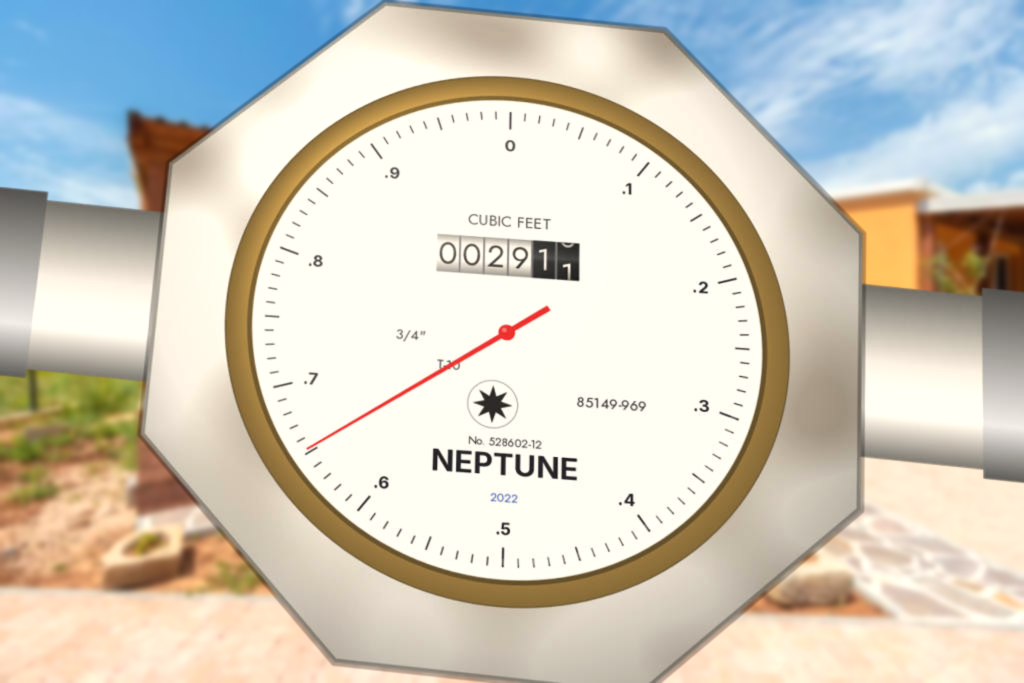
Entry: 2910.65 ft³
